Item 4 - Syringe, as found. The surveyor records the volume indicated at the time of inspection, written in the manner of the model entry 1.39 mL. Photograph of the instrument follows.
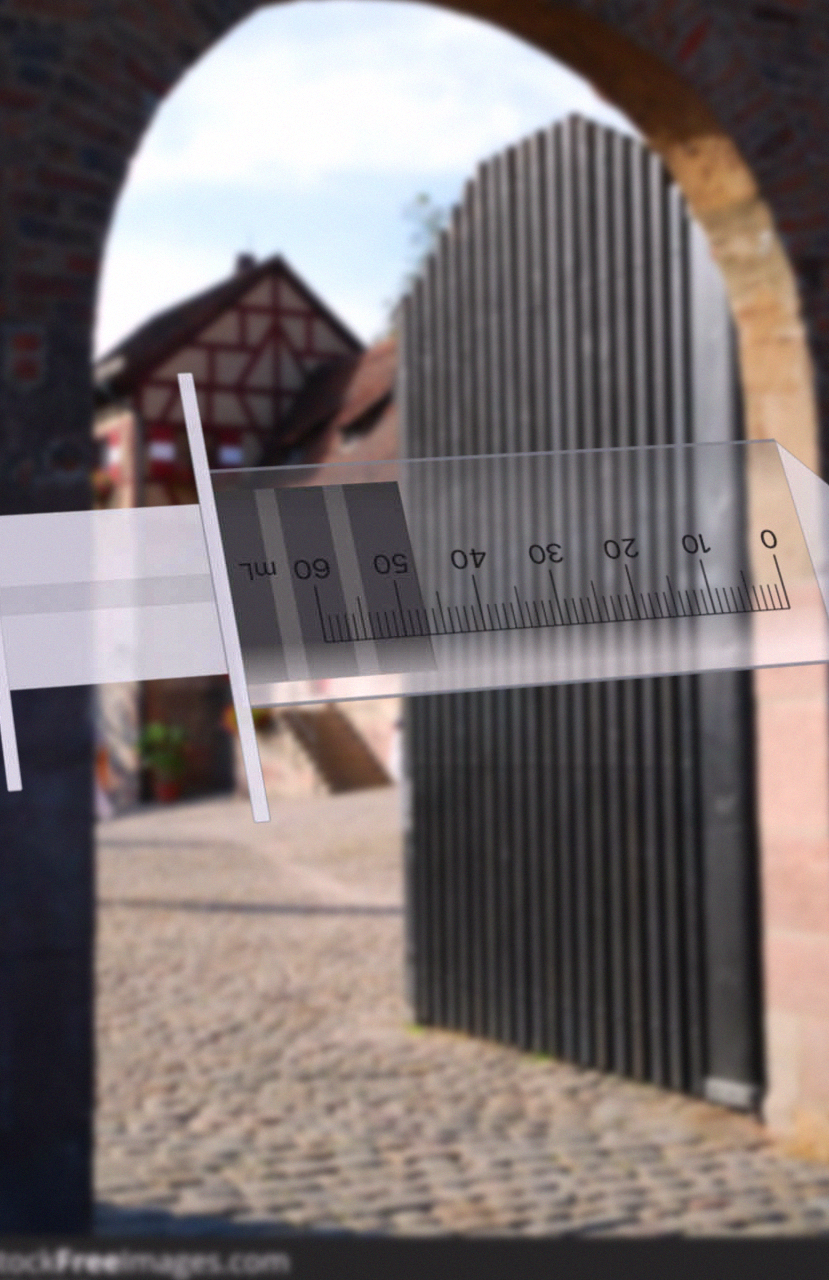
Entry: 47 mL
